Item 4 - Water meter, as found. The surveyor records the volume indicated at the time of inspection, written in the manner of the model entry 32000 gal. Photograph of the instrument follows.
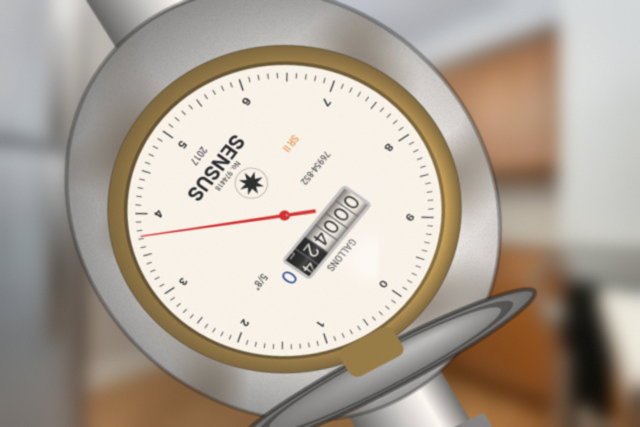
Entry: 4243.7 gal
